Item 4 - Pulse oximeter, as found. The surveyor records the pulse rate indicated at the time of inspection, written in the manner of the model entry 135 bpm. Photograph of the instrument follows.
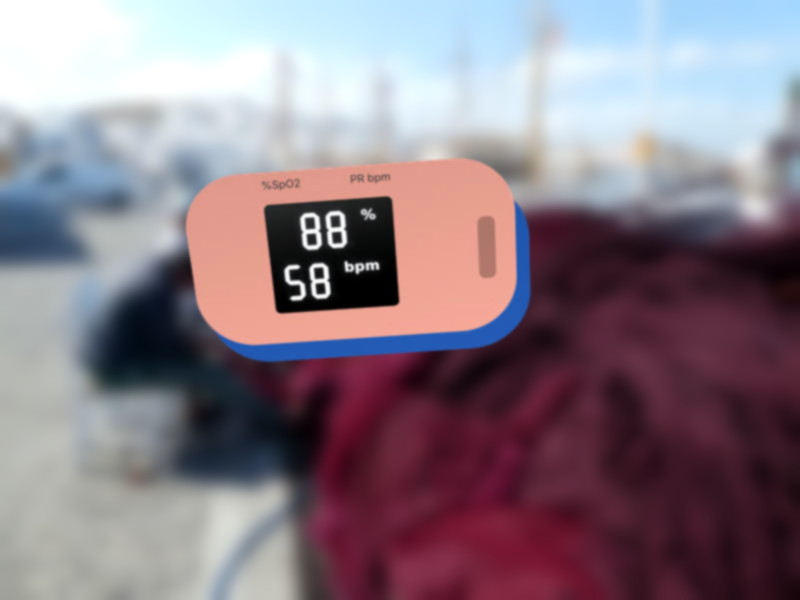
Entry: 58 bpm
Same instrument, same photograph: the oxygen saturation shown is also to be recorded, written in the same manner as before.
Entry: 88 %
